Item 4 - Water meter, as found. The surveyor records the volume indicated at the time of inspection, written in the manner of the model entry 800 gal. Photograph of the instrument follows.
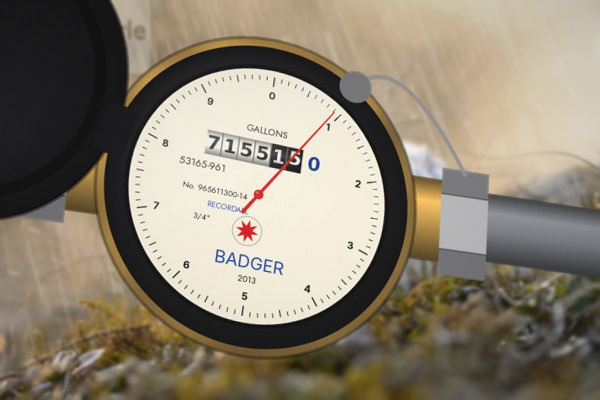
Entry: 7155150.9 gal
